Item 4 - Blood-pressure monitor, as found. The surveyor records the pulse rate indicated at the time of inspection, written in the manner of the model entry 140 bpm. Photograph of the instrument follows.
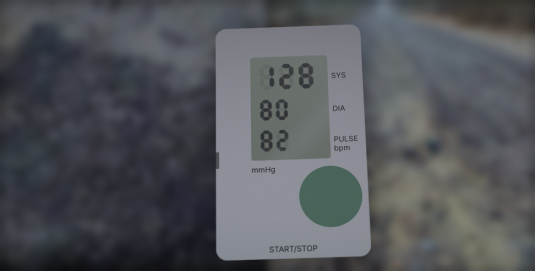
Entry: 82 bpm
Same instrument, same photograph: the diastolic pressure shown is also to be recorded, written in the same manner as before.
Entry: 80 mmHg
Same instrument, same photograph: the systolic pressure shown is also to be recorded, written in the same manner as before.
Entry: 128 mmHg
